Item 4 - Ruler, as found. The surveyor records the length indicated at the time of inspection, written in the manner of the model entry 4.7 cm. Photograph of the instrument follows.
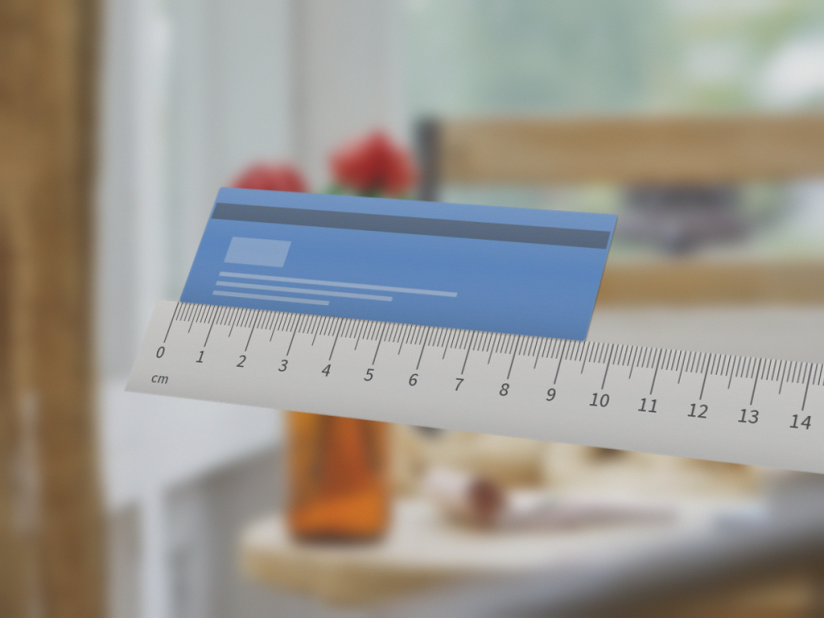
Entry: 9.4 cm
